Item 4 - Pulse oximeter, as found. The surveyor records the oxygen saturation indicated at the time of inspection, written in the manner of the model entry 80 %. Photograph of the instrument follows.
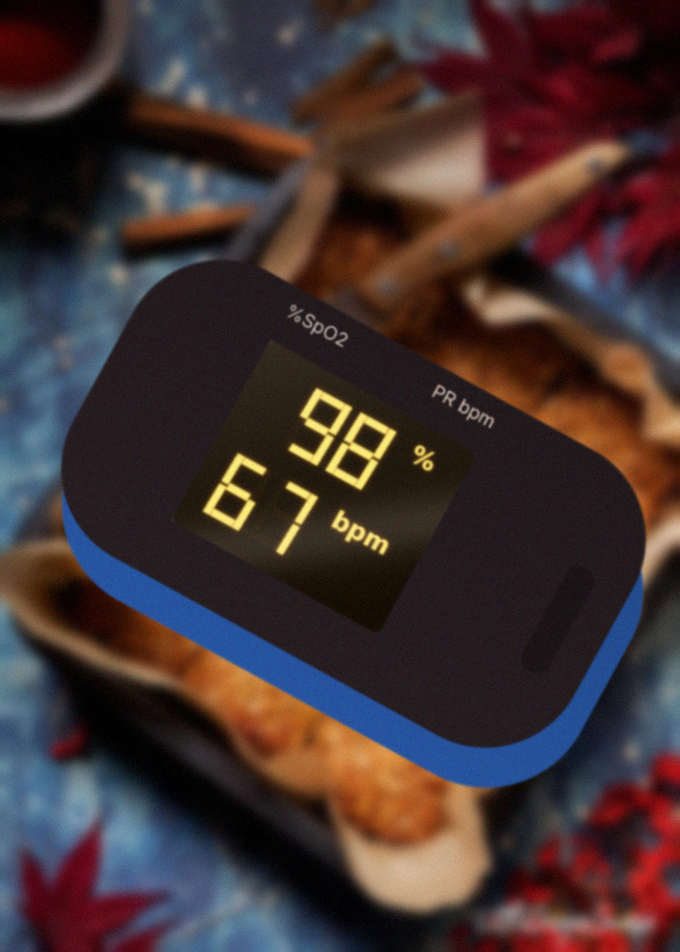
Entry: 98 %
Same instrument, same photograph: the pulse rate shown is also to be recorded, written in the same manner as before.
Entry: 67 bpm
